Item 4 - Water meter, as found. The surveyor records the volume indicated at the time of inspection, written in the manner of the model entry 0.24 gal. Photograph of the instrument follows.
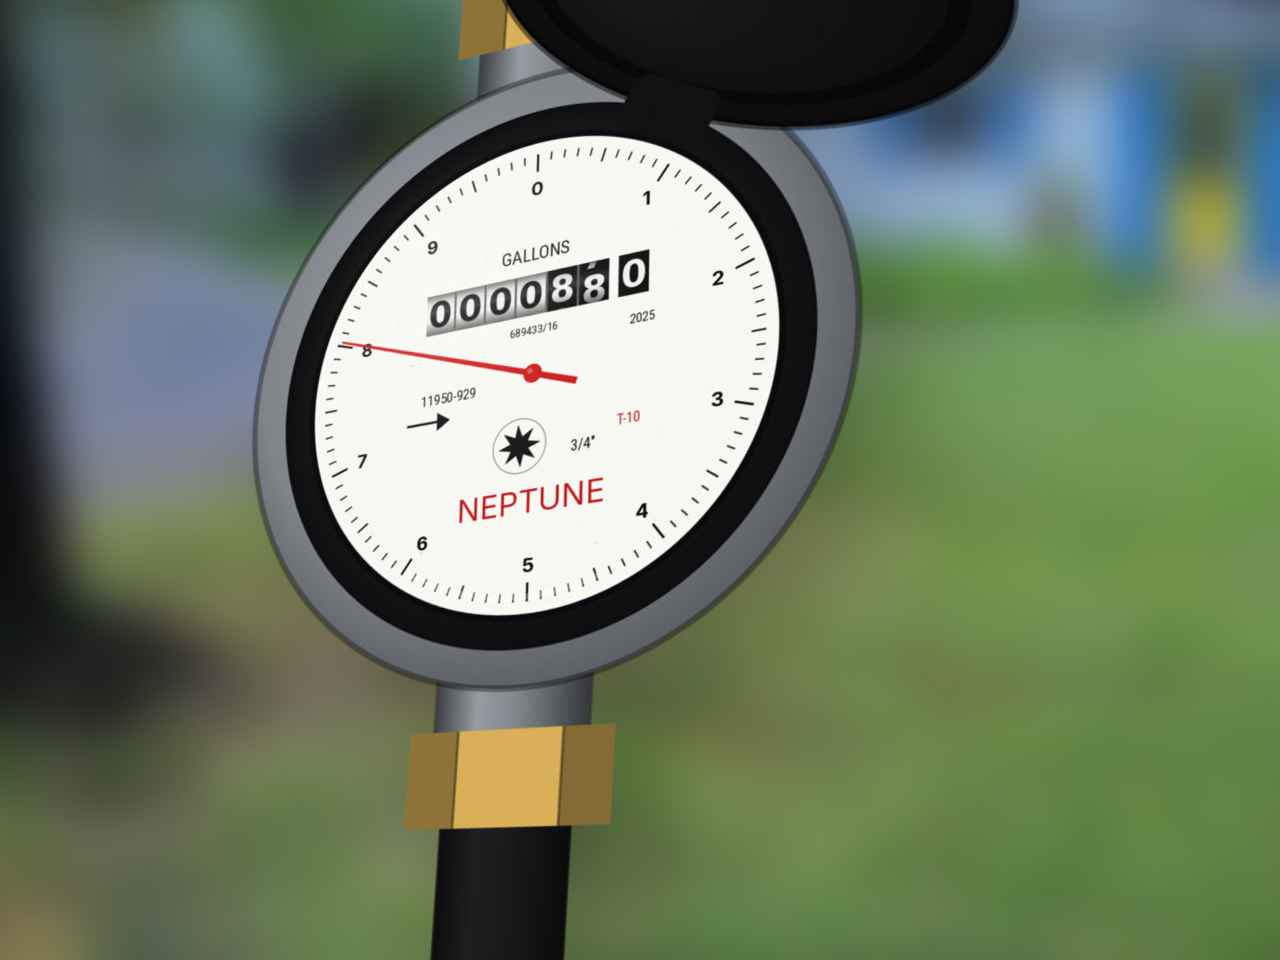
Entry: 878.0 gal
